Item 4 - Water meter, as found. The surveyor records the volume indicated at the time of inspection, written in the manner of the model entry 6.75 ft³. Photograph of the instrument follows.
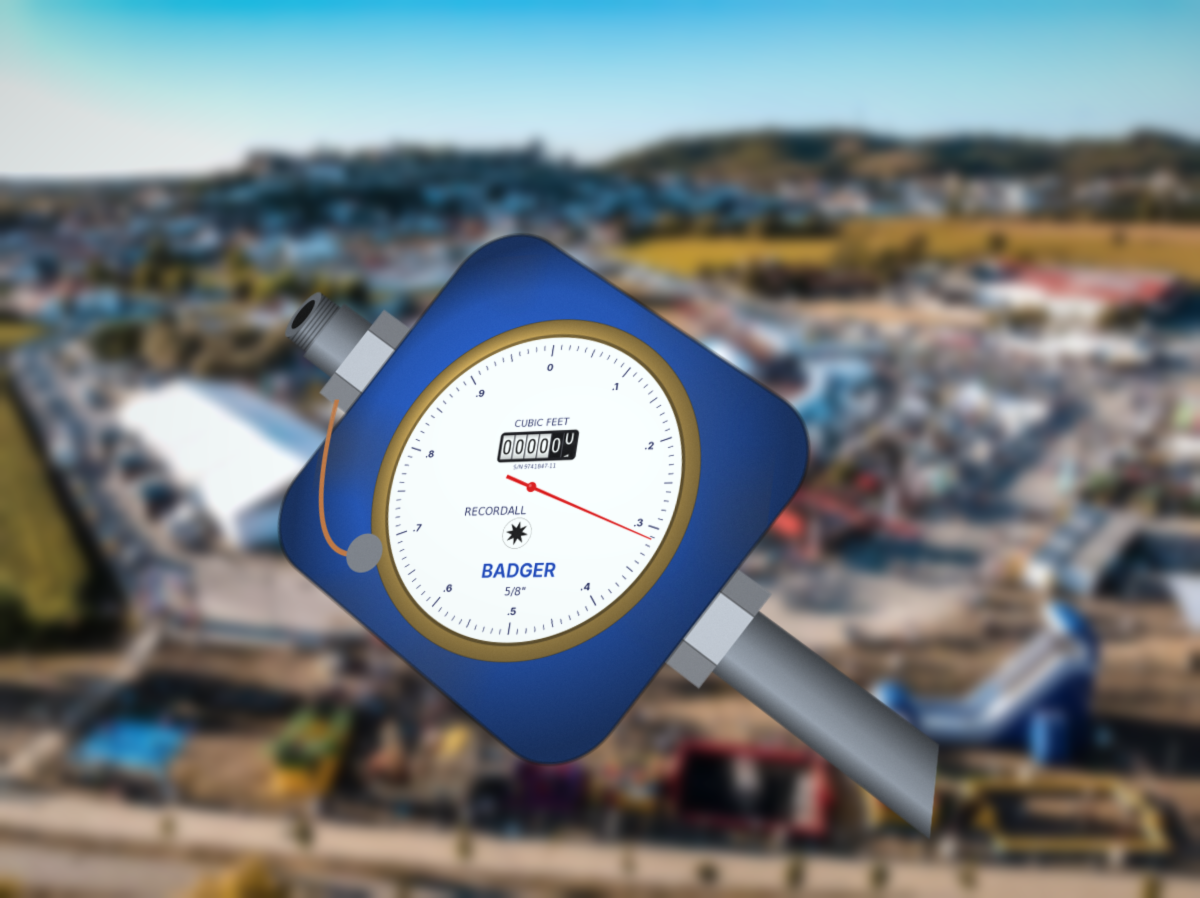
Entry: 0.31 ft³
